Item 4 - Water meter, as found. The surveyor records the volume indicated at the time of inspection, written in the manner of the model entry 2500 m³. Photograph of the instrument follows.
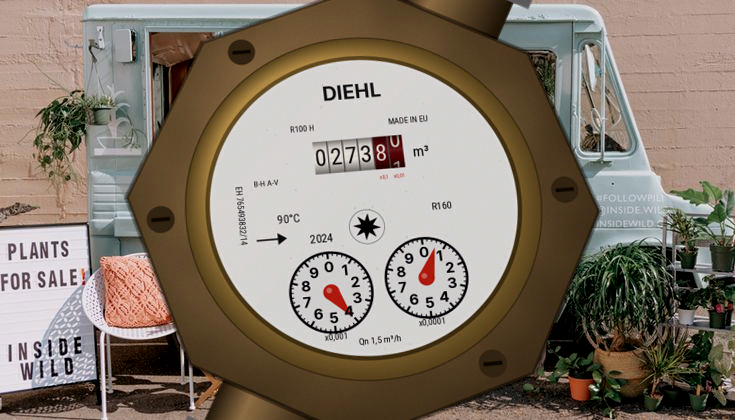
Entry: 273.8040 m³
